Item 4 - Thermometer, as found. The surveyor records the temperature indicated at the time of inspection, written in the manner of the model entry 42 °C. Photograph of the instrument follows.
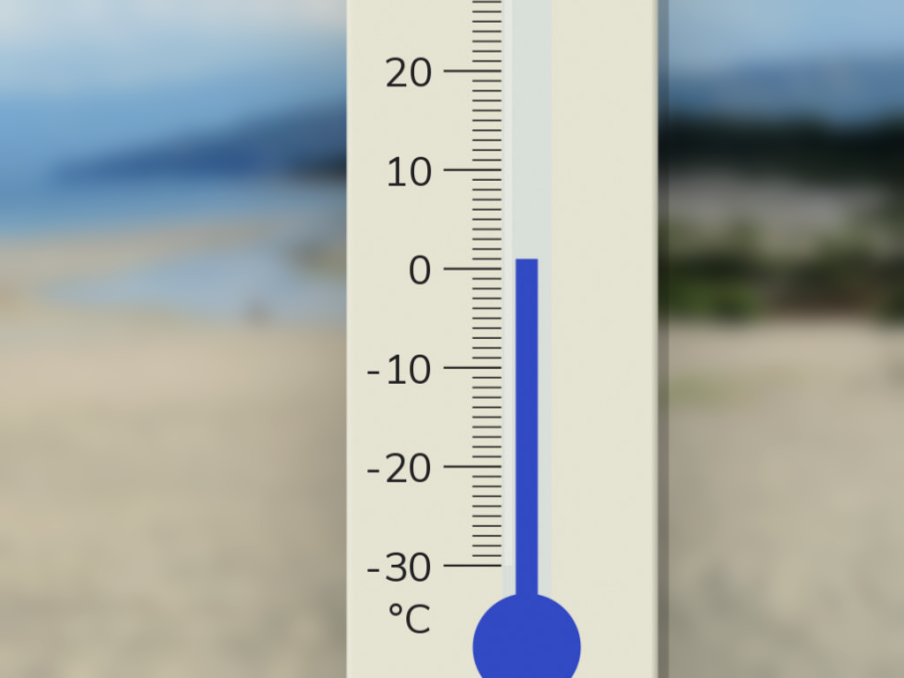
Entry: 1 °C
